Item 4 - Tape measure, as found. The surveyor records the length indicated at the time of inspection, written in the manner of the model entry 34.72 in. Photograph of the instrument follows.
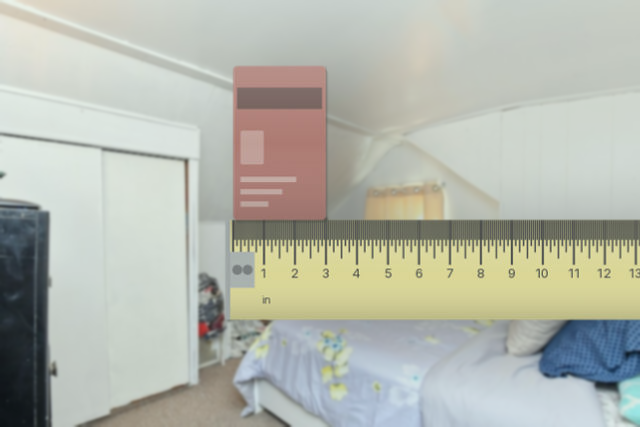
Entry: 3 in
